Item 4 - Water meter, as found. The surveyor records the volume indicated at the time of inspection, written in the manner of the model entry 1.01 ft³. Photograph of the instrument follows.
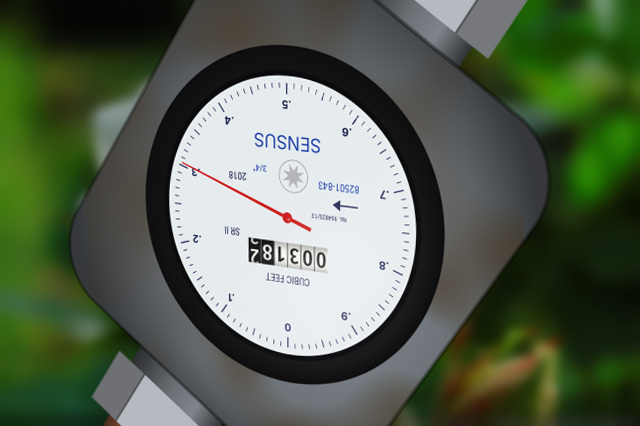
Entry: 3182.30 ft³
